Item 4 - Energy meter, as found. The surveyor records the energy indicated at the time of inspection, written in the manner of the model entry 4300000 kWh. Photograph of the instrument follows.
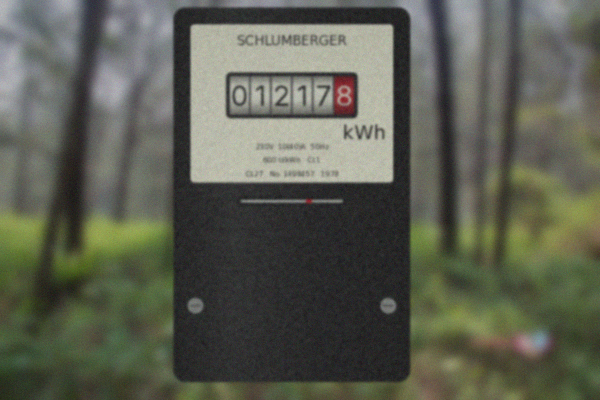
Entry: 1217.8 kWh
